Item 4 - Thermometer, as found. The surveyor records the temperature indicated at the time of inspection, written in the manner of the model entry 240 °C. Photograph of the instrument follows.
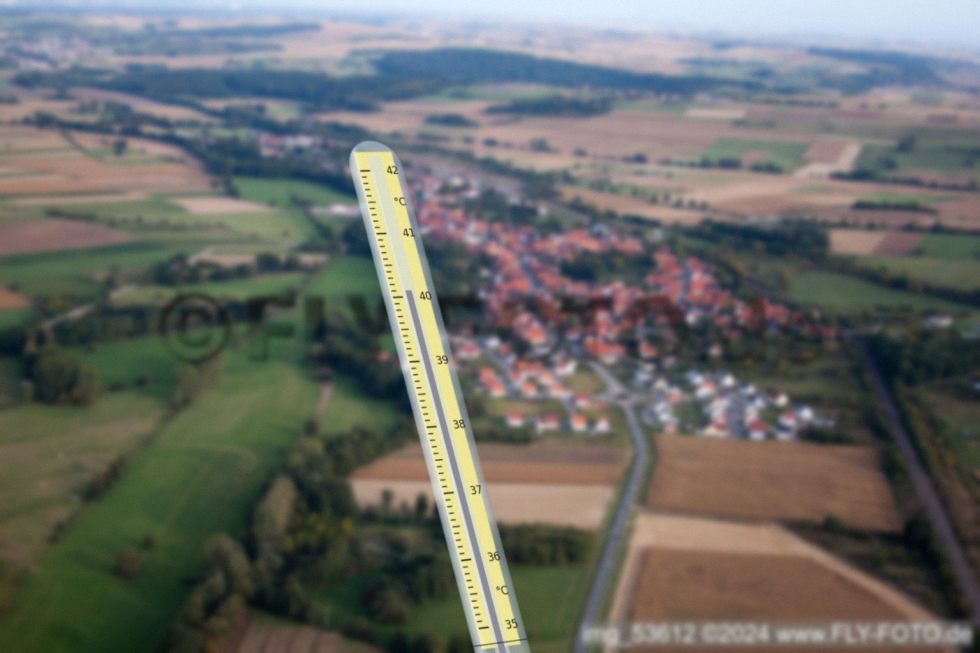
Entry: 40.1 °C
